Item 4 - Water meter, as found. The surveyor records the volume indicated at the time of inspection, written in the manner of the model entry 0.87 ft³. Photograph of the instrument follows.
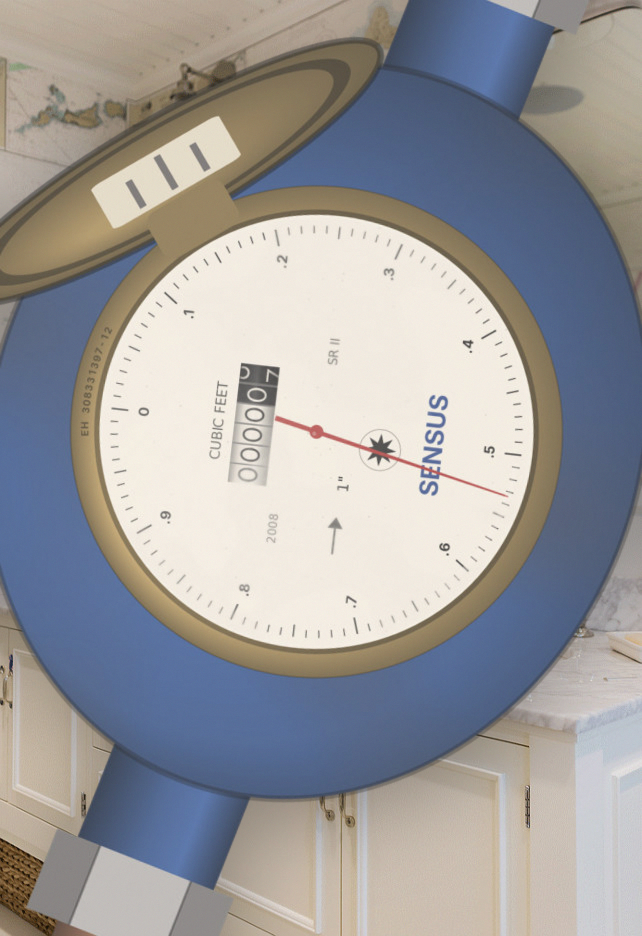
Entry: 6.53 ft³
